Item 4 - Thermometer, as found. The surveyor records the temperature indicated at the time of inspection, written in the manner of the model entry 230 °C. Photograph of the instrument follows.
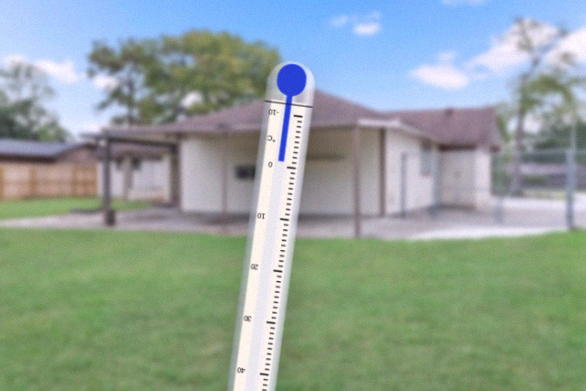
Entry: -1 °C
